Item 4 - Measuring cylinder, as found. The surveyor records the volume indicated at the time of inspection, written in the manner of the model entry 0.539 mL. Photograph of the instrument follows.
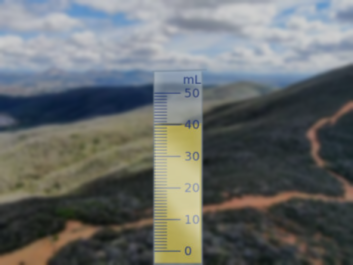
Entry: 40 mL
